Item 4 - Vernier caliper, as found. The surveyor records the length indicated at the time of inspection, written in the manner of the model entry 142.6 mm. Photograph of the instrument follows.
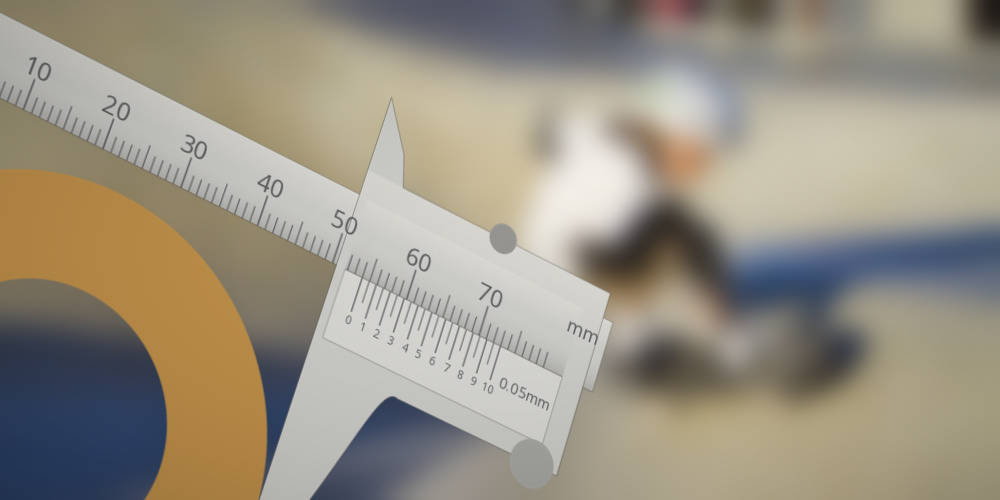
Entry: 54.0 mm
